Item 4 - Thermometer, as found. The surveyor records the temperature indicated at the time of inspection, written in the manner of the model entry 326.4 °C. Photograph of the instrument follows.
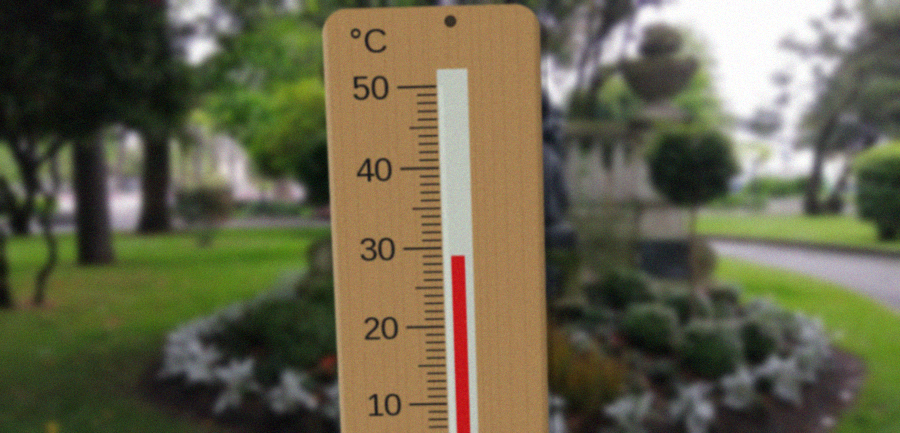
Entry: 29 °C
